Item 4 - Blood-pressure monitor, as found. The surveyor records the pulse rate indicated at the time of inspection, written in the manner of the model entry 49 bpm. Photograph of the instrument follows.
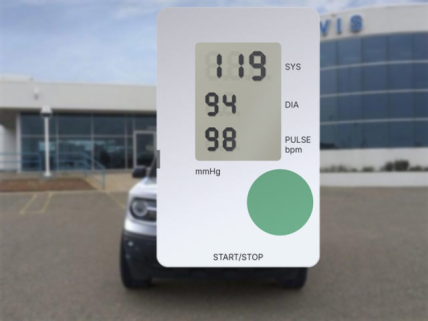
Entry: 98 bpm
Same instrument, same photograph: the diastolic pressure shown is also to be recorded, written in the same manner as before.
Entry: 94 mmHg
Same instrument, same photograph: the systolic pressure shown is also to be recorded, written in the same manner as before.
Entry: 119 mmHg
